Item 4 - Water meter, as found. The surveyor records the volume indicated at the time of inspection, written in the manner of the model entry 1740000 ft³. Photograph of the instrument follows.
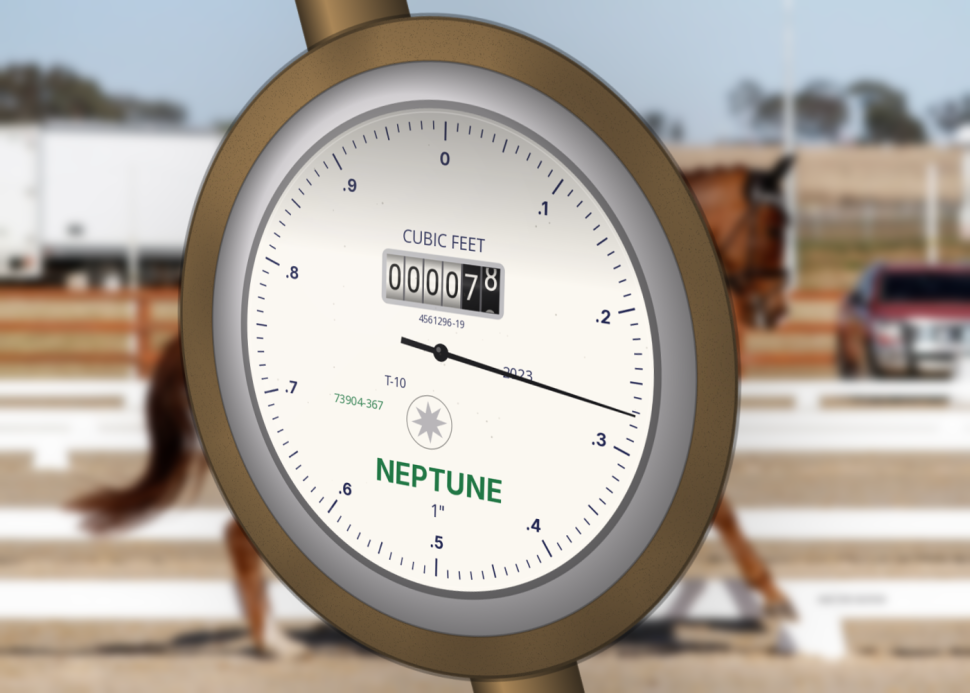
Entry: 78.27 ft³
